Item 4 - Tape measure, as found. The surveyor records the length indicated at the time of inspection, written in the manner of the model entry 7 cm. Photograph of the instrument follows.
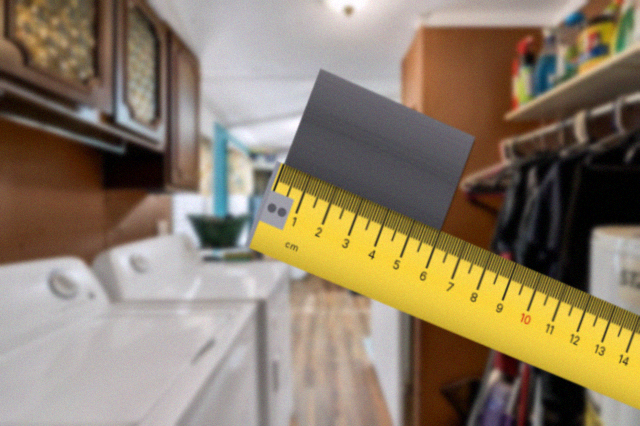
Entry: 6 cm
